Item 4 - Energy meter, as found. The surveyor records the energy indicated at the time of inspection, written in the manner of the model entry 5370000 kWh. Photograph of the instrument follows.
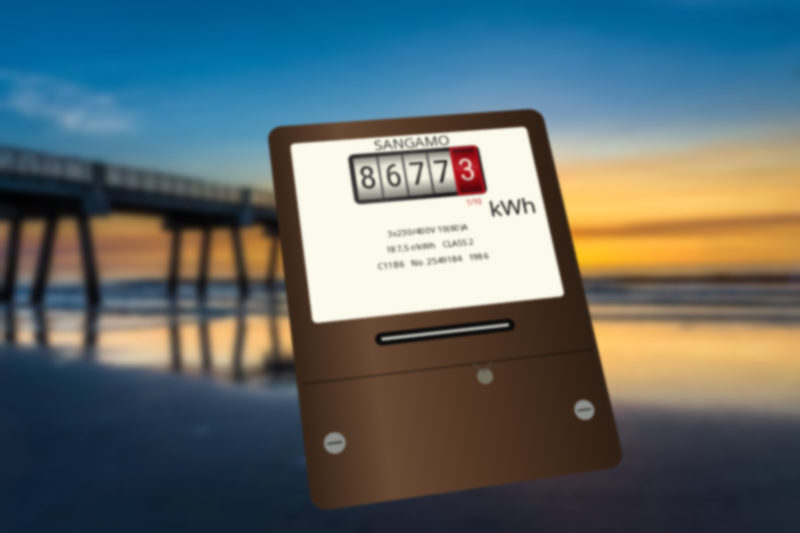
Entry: 8677.3 kWh
